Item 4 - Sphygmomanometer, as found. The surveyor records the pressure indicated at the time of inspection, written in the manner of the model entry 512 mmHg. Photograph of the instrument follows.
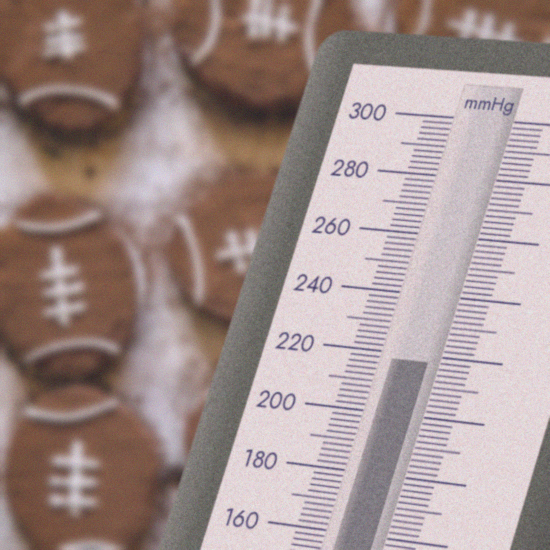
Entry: 218 mmHg
